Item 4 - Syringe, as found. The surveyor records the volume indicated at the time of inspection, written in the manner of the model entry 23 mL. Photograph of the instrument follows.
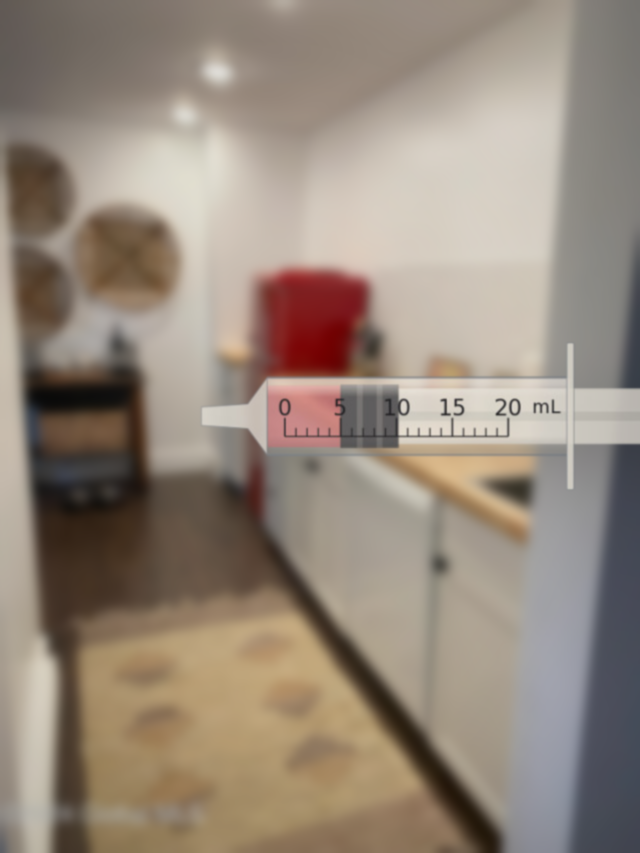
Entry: 5 mL
